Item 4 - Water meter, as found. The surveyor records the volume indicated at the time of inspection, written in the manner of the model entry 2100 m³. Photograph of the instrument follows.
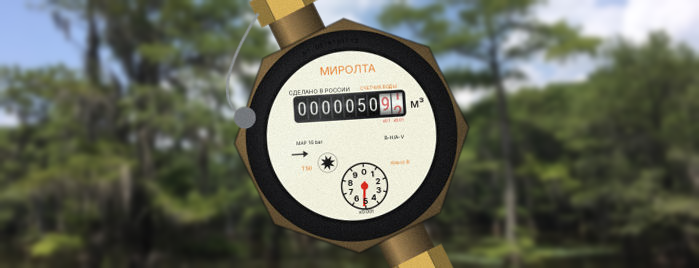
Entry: 50.915 m³
